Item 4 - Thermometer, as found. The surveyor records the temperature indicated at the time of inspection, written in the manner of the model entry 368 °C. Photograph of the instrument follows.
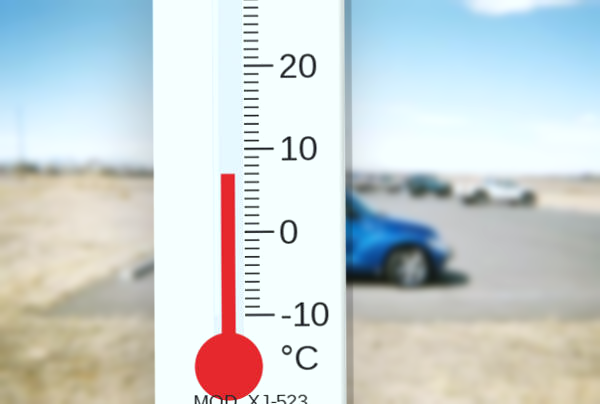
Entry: 7 °C
